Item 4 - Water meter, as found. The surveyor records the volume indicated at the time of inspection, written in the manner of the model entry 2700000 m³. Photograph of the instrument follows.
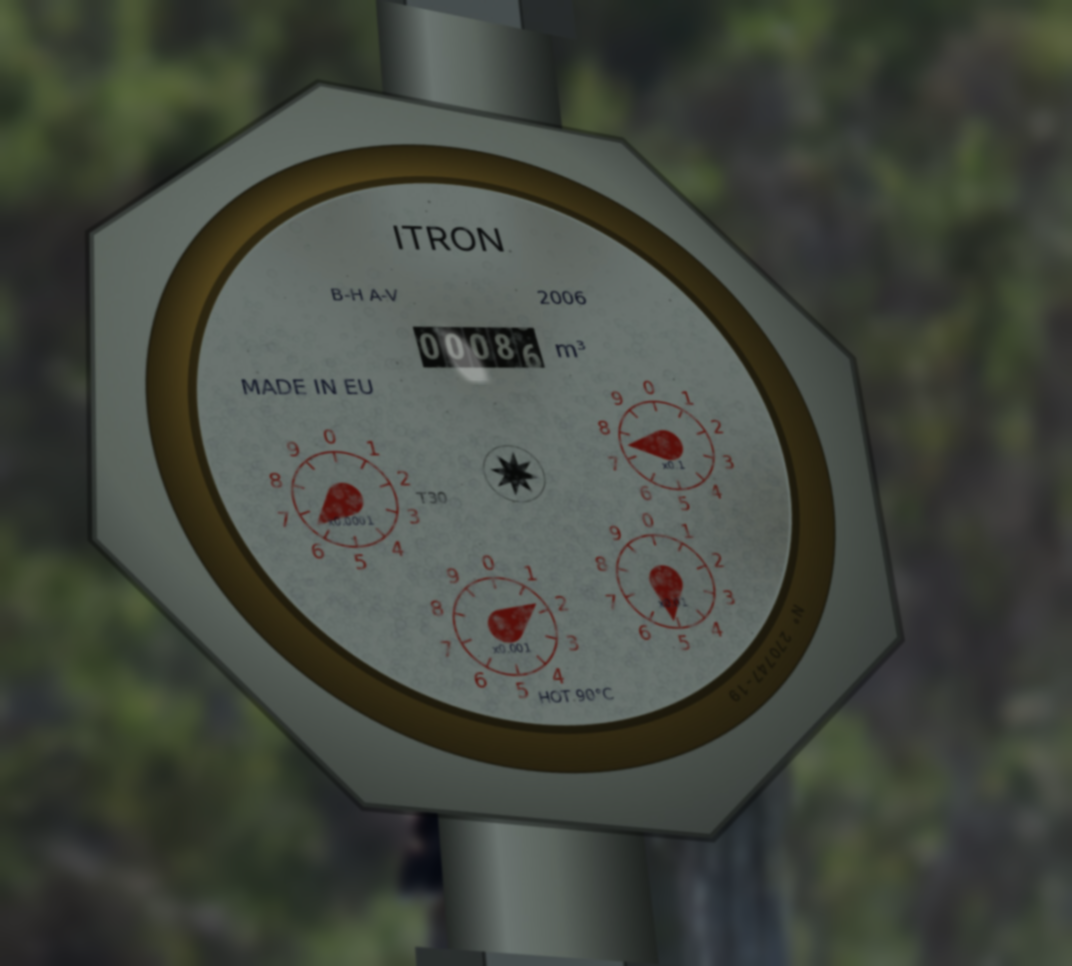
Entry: 85.7516 m³
